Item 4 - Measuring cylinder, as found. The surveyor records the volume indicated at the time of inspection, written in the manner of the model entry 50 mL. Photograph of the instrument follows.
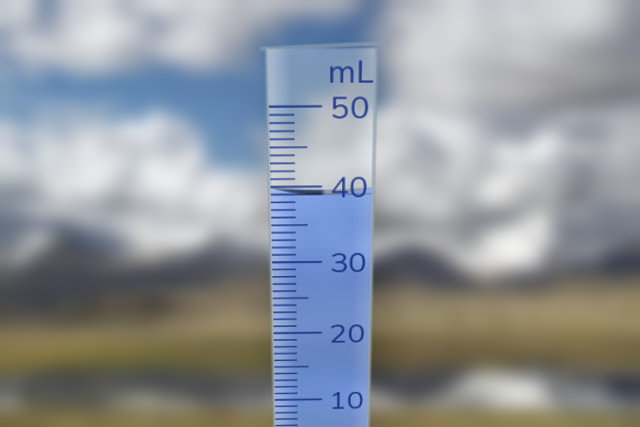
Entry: 39 mL
